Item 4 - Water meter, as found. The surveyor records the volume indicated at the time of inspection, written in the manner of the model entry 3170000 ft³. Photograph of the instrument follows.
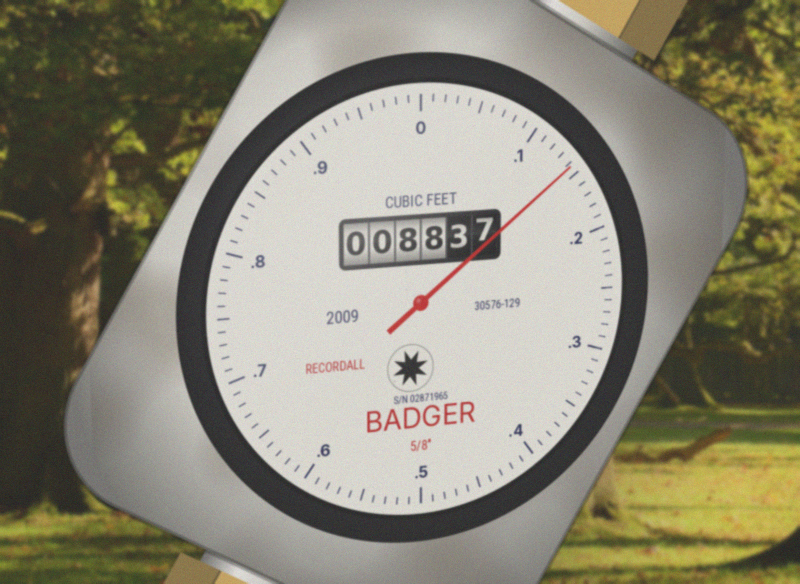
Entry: 8837.14 ft³
